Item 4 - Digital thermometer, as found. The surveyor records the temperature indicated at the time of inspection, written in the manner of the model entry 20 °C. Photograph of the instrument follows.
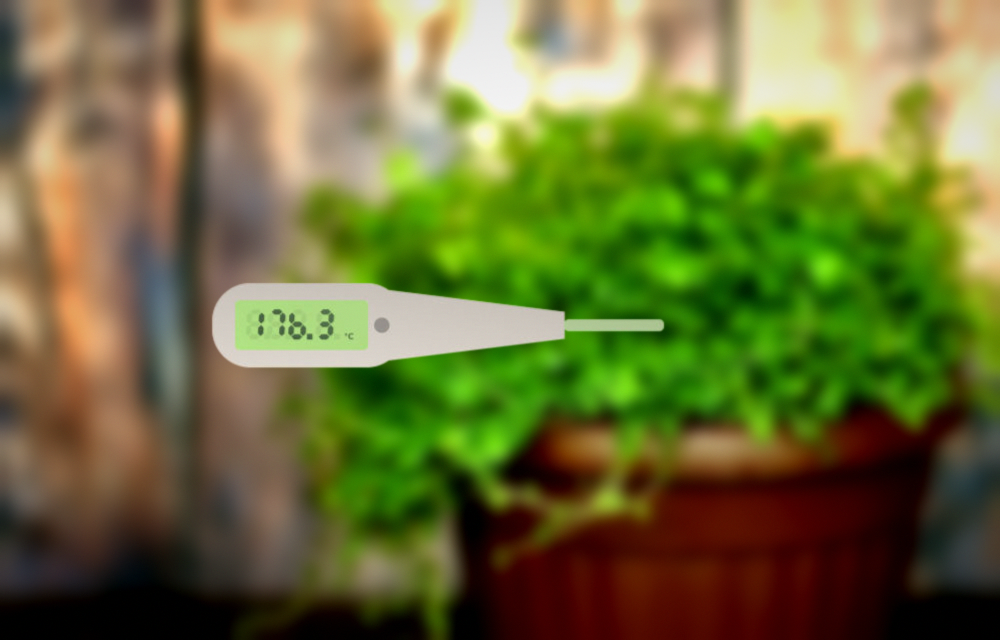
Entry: 176.3 °C
